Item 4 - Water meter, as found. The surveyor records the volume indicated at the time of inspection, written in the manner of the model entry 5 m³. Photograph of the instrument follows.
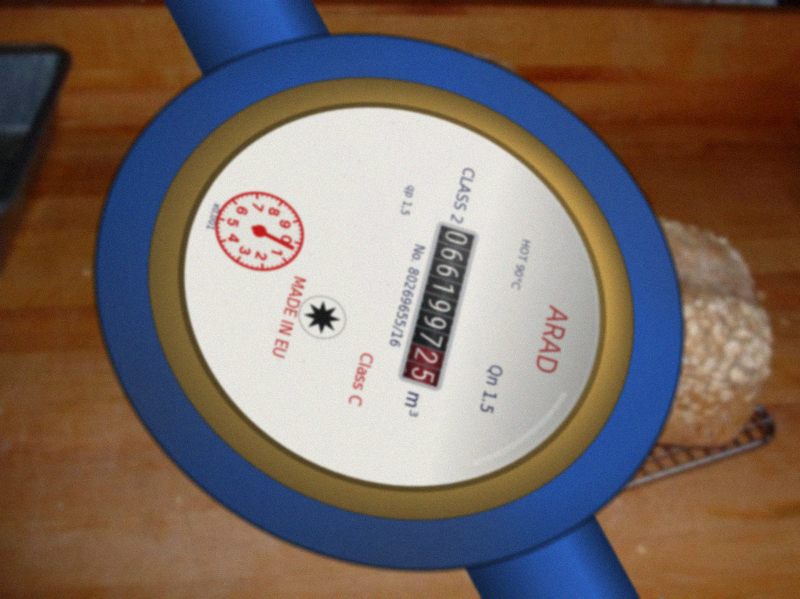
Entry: 661997.250 m³
